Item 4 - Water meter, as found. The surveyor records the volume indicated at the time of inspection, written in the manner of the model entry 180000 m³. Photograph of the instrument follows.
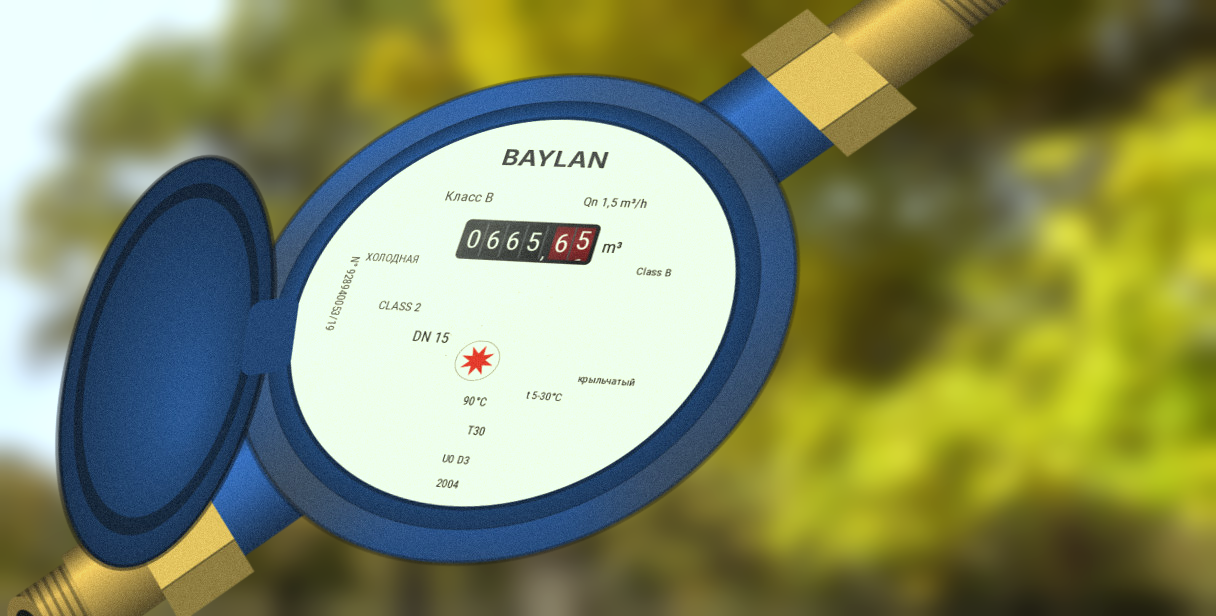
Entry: 665.65 m³
